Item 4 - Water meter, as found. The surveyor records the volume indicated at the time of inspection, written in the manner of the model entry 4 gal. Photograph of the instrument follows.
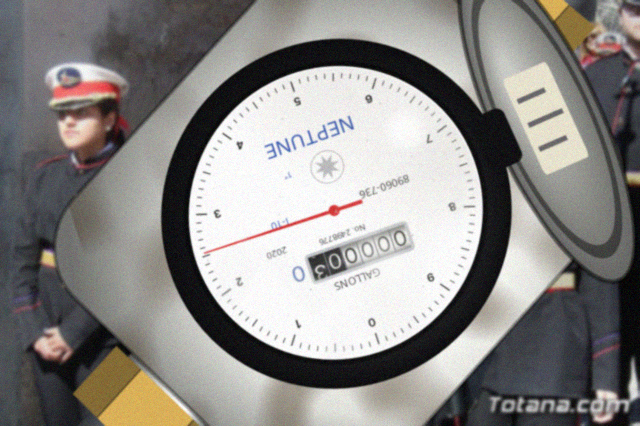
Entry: 32.5 gal
